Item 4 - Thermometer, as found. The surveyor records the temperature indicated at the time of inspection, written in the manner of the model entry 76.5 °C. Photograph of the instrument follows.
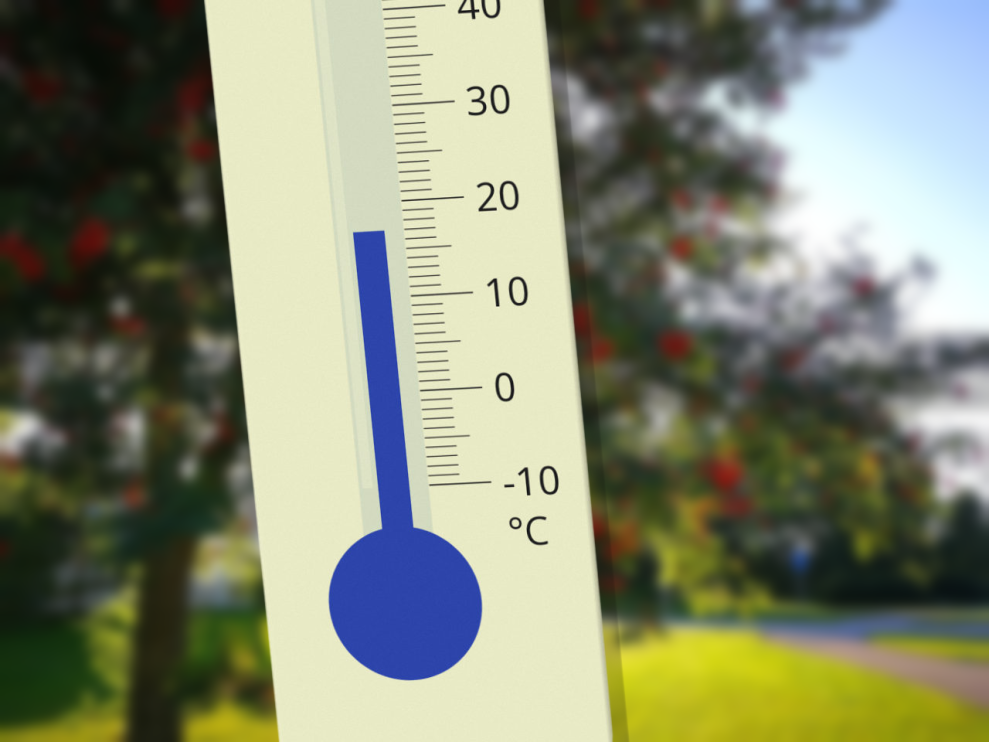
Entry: 17 °C
